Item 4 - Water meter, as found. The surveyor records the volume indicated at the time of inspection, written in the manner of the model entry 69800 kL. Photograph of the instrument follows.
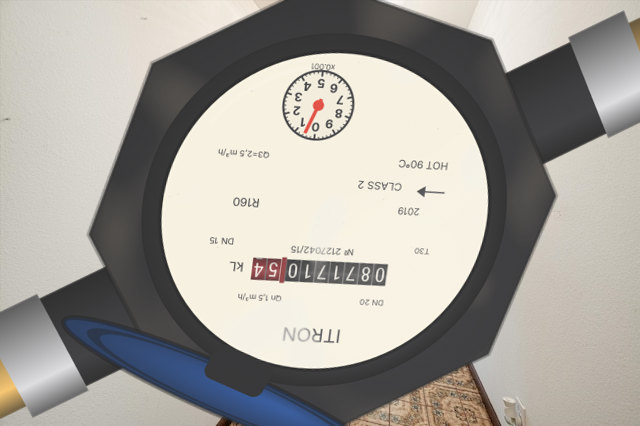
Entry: 871710.540 kL
